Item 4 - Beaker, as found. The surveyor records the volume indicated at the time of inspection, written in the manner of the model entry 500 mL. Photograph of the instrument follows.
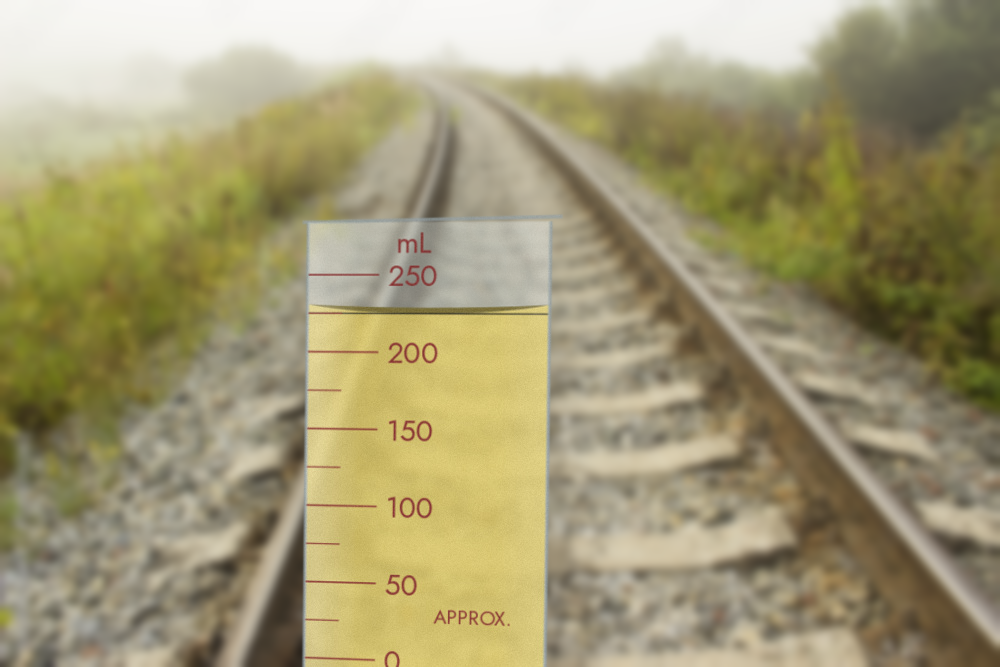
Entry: 225 mL
